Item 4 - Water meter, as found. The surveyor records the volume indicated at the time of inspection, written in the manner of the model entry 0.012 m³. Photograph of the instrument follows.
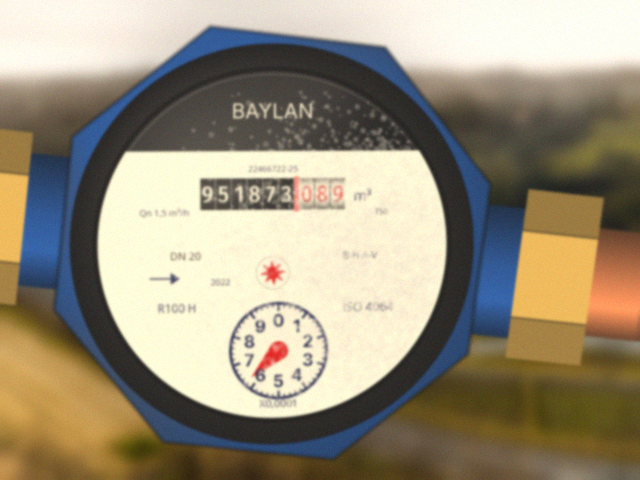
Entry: 951873.0896 m³
